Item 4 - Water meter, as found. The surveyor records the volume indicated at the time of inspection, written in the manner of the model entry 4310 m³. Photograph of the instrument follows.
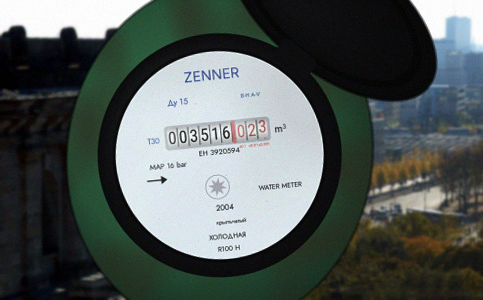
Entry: 3516.023 m³
